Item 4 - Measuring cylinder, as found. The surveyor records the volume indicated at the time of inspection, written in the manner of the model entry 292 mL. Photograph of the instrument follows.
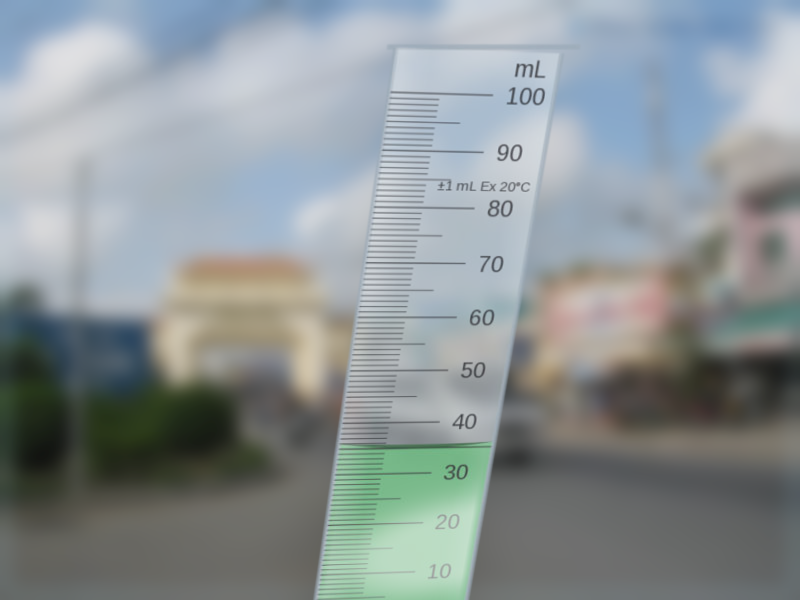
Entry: 35 mL
